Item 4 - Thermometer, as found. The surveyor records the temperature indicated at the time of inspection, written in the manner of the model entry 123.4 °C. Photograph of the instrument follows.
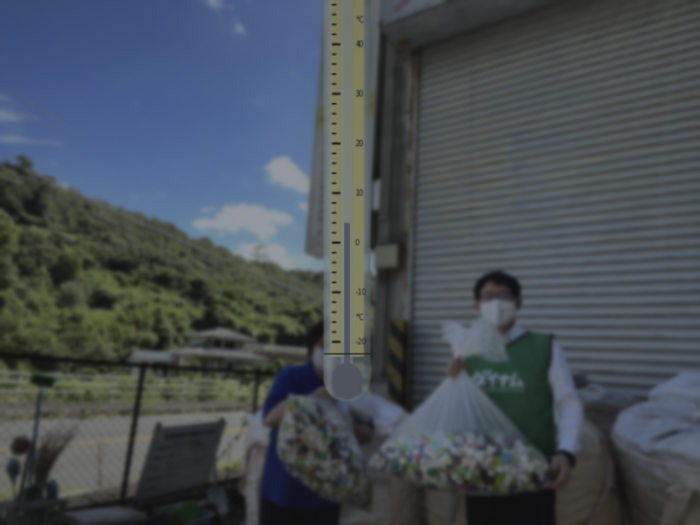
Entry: 4 °C
